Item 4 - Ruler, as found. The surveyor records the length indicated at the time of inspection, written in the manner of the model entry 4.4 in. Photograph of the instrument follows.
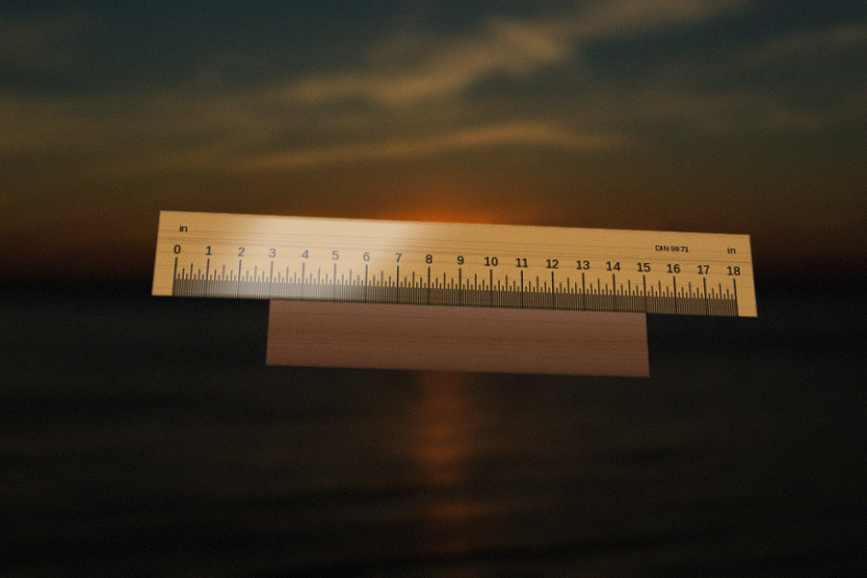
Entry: 12 in
